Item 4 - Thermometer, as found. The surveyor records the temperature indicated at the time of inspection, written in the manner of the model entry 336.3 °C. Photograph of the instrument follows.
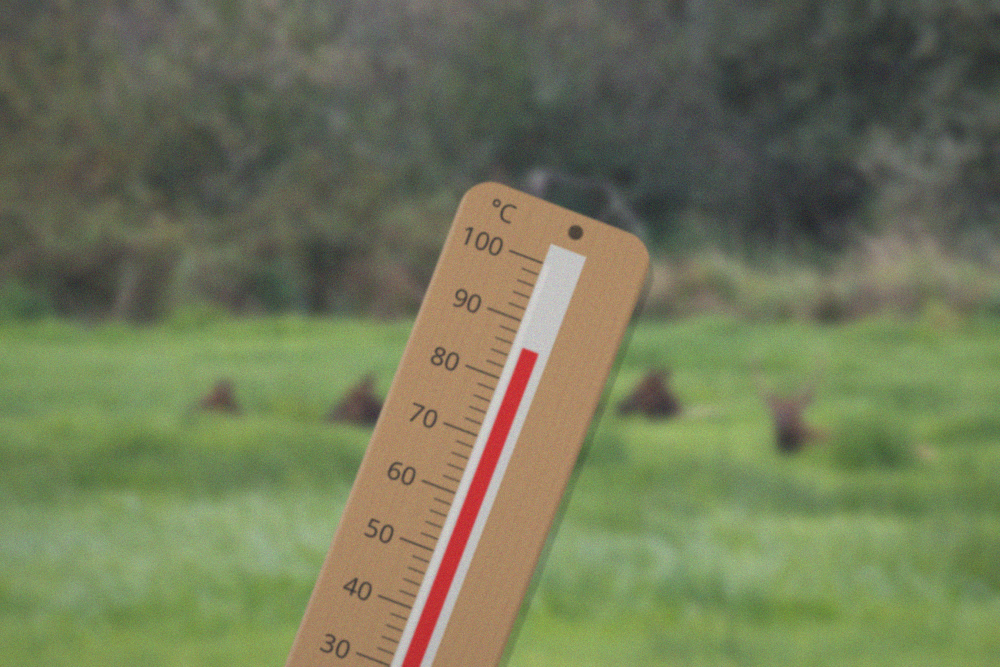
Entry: 86 °C
